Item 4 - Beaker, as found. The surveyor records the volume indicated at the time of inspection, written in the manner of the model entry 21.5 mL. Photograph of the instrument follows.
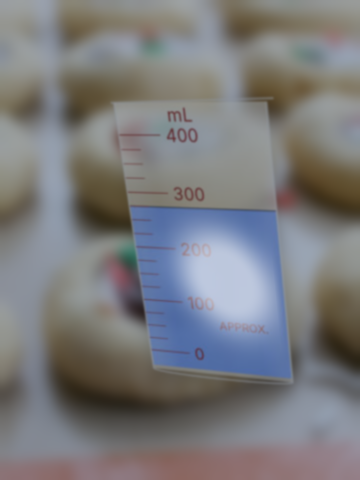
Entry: 275 mL
